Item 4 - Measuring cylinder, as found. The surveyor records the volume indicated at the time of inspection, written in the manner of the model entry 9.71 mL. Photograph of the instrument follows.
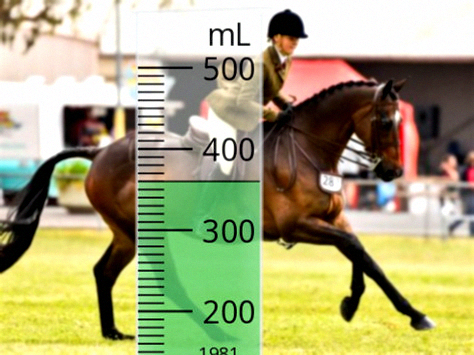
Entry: 360 mL
